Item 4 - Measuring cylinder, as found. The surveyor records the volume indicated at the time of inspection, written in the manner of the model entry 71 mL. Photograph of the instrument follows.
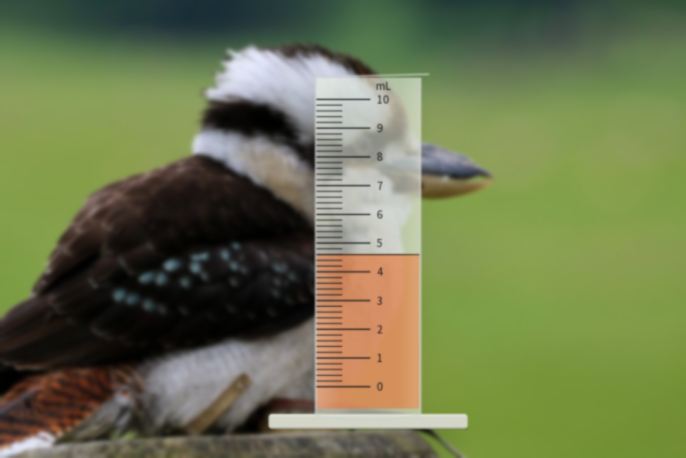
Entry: 4.6 mL
